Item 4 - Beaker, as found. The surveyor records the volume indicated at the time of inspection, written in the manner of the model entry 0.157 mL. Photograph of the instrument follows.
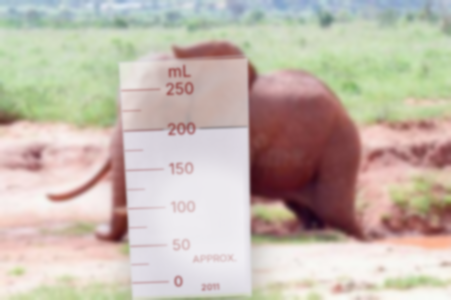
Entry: 200 mL
